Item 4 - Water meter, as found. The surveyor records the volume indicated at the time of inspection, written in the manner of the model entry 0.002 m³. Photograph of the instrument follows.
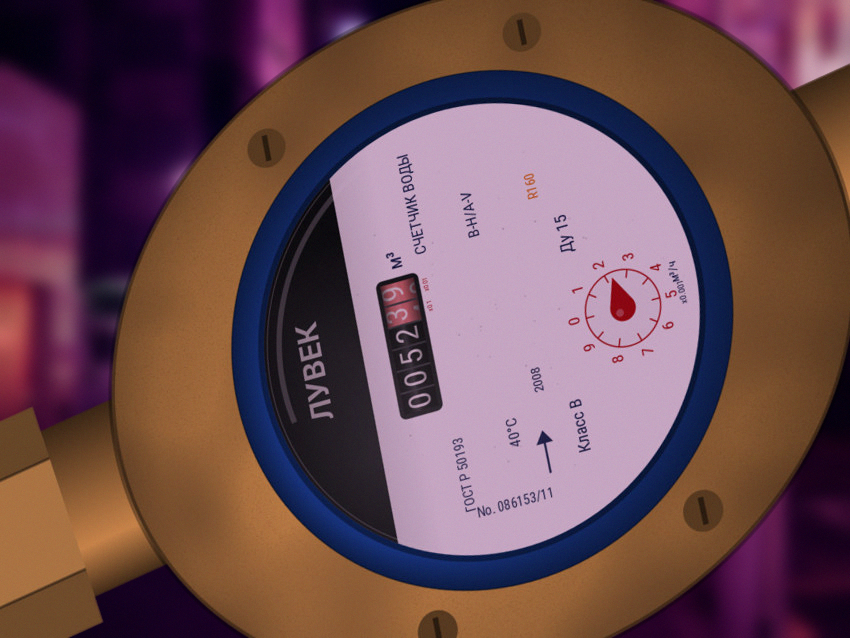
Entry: 52.392 m³
